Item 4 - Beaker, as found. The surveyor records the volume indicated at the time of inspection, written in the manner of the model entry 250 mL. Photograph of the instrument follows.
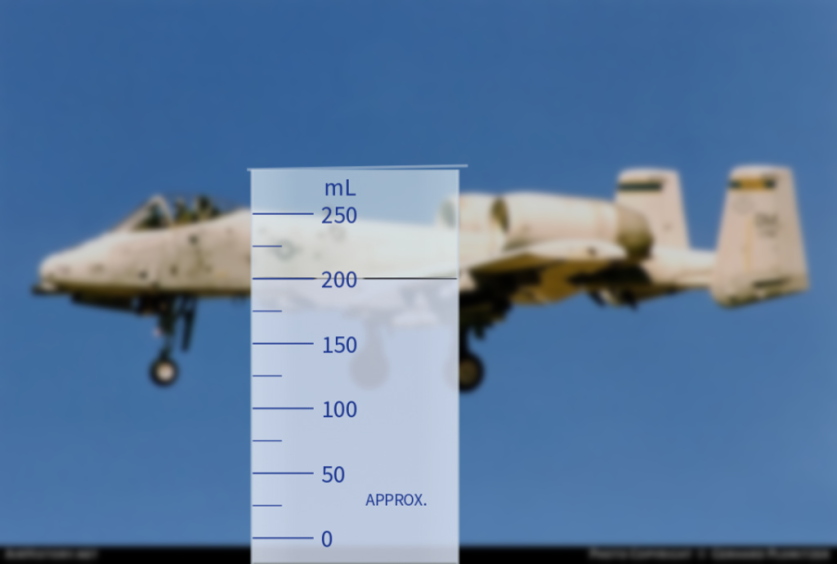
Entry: 200 mL
